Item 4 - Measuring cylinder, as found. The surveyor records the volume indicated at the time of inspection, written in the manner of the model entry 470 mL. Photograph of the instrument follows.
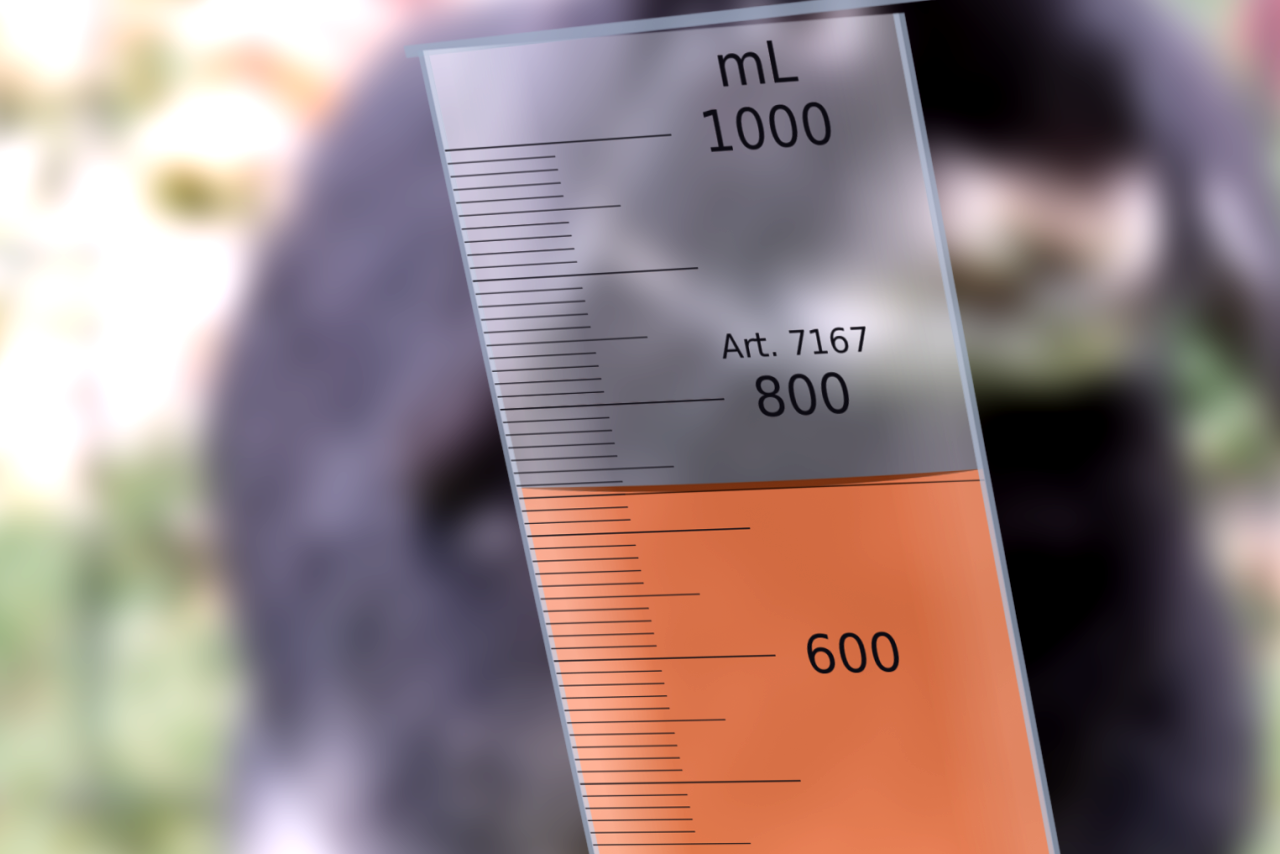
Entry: 730 mL
